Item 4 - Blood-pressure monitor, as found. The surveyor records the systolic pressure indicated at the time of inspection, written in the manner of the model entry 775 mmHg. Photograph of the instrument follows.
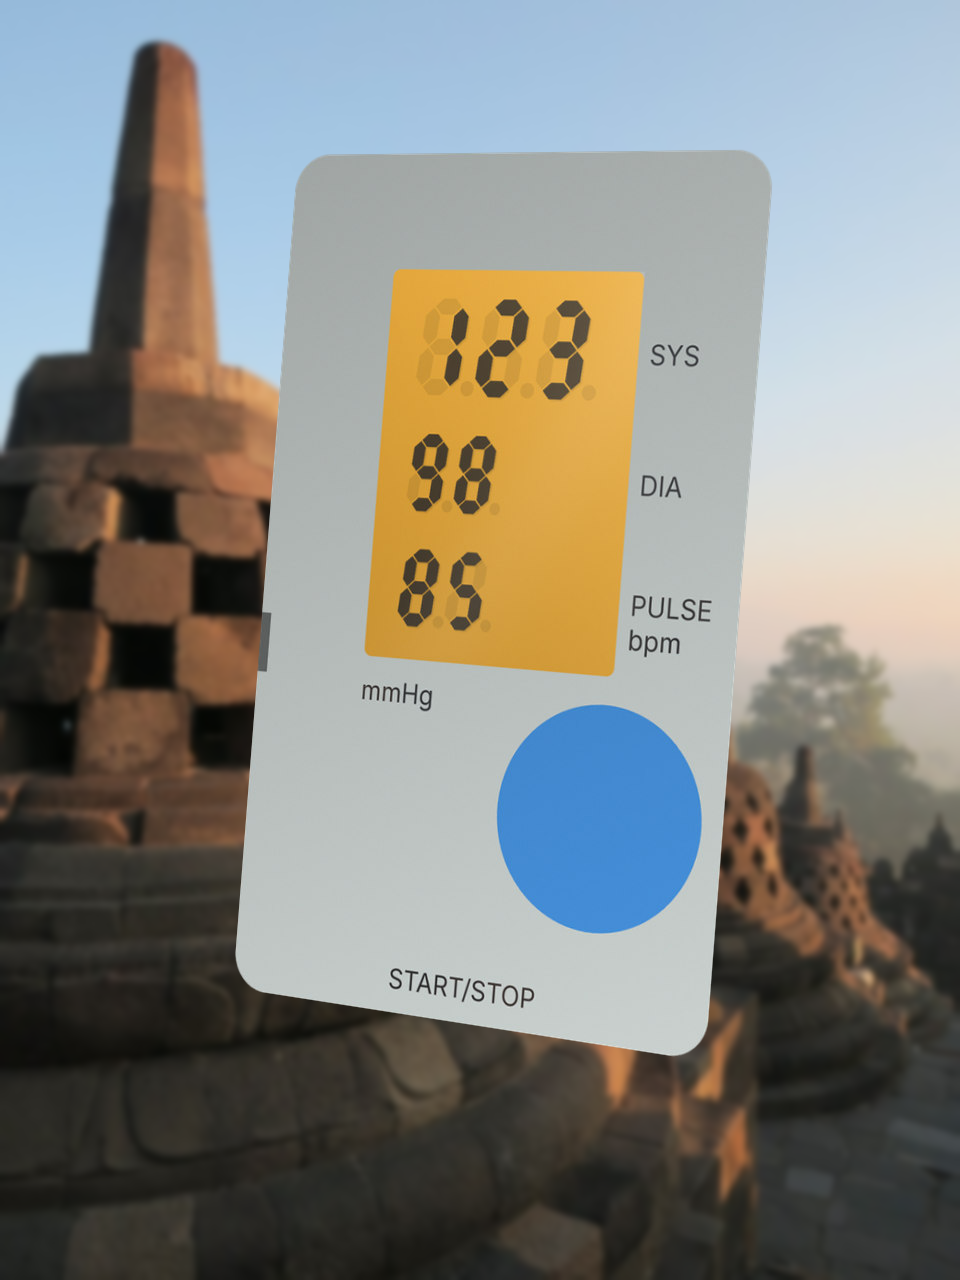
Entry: 123 mmHg
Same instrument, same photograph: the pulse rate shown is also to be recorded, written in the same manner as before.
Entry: 85 bpm
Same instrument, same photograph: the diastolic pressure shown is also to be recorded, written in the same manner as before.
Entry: 98 mmHg
